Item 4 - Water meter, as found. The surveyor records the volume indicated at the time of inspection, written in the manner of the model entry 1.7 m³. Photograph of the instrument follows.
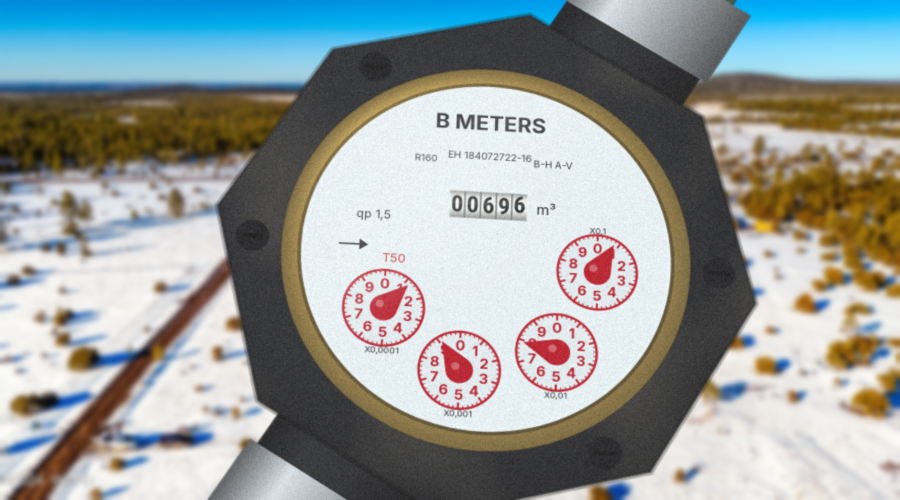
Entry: 696.0791 m³
